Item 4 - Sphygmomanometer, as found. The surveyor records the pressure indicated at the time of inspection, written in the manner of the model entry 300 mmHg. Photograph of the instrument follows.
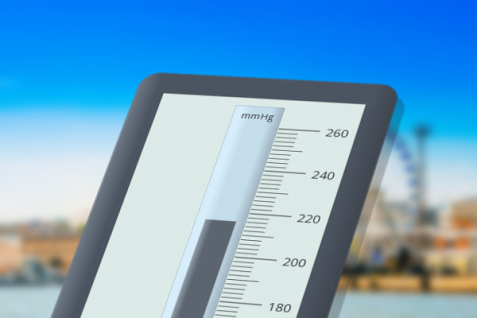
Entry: 216 mmHg
